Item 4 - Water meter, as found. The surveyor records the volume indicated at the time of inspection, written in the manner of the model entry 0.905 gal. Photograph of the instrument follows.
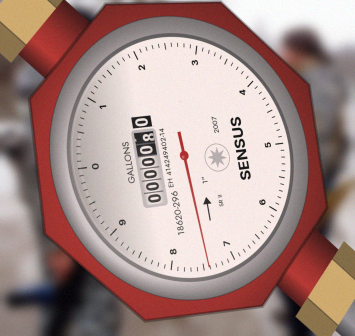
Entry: 77.4 gal
